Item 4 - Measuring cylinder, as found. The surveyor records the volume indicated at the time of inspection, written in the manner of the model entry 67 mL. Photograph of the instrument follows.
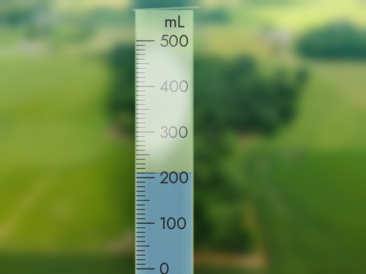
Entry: 210 mL
